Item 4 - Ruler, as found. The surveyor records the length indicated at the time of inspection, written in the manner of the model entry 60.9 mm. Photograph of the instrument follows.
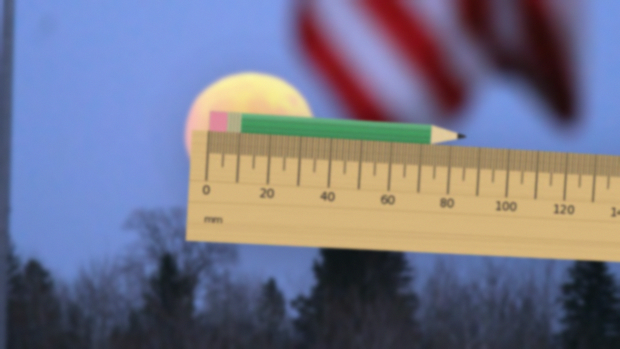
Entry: 85 mm
